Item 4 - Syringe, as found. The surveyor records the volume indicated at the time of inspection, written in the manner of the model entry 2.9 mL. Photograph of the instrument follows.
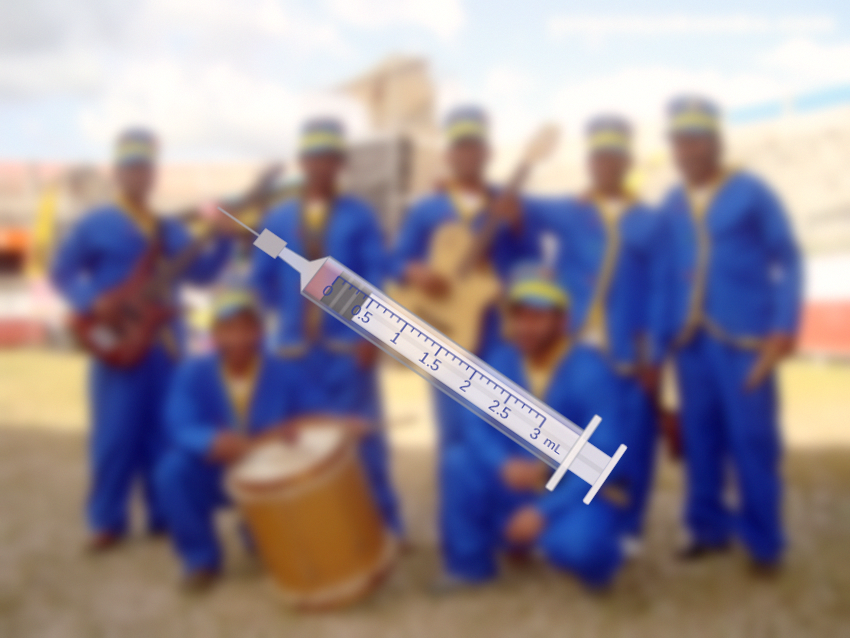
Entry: 0 mL
